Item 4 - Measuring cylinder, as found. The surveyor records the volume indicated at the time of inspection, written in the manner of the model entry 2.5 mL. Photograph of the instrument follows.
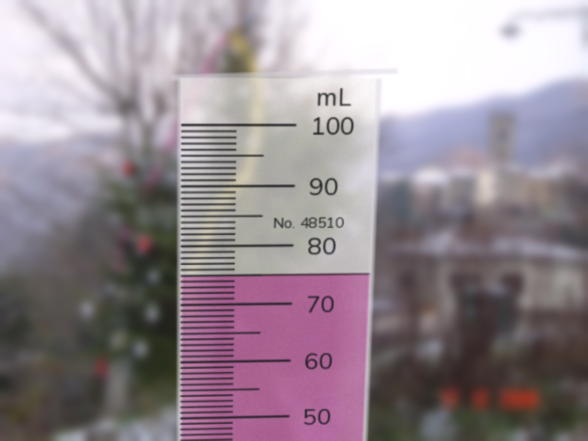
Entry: 75 mL
